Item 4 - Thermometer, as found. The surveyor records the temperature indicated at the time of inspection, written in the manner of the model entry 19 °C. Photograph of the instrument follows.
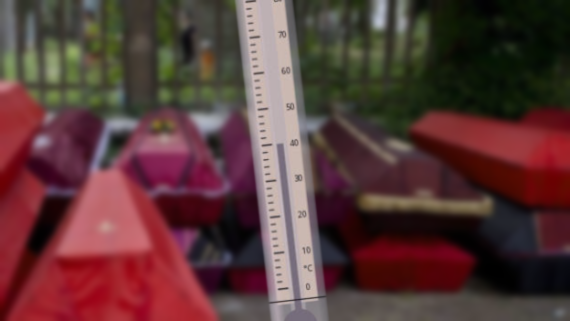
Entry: 40 °C
